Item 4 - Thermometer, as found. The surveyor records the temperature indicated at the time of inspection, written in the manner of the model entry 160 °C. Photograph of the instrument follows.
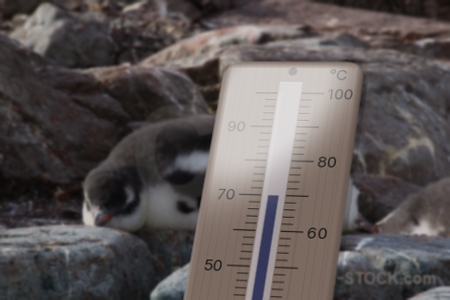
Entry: 70 °C
